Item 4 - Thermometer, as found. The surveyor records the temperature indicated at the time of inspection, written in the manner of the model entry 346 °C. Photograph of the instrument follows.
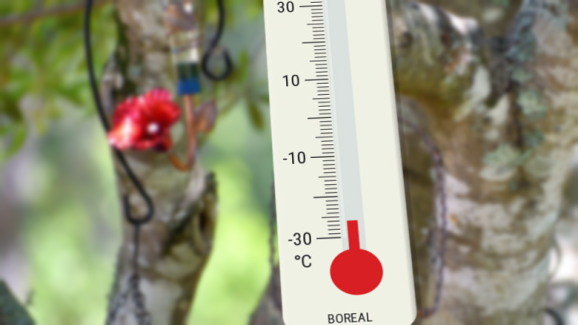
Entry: -26 °C
